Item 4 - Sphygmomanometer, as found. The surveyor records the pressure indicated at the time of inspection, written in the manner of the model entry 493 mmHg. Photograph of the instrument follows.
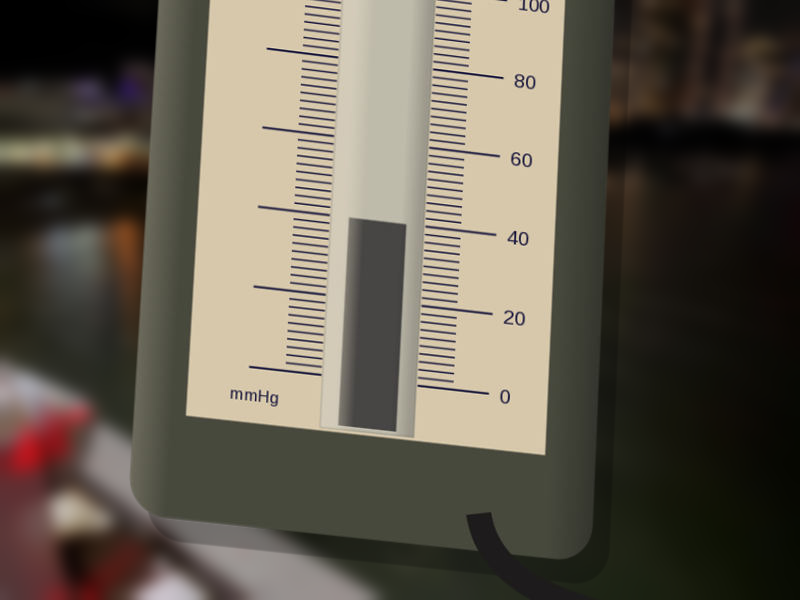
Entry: 40 mmHg
